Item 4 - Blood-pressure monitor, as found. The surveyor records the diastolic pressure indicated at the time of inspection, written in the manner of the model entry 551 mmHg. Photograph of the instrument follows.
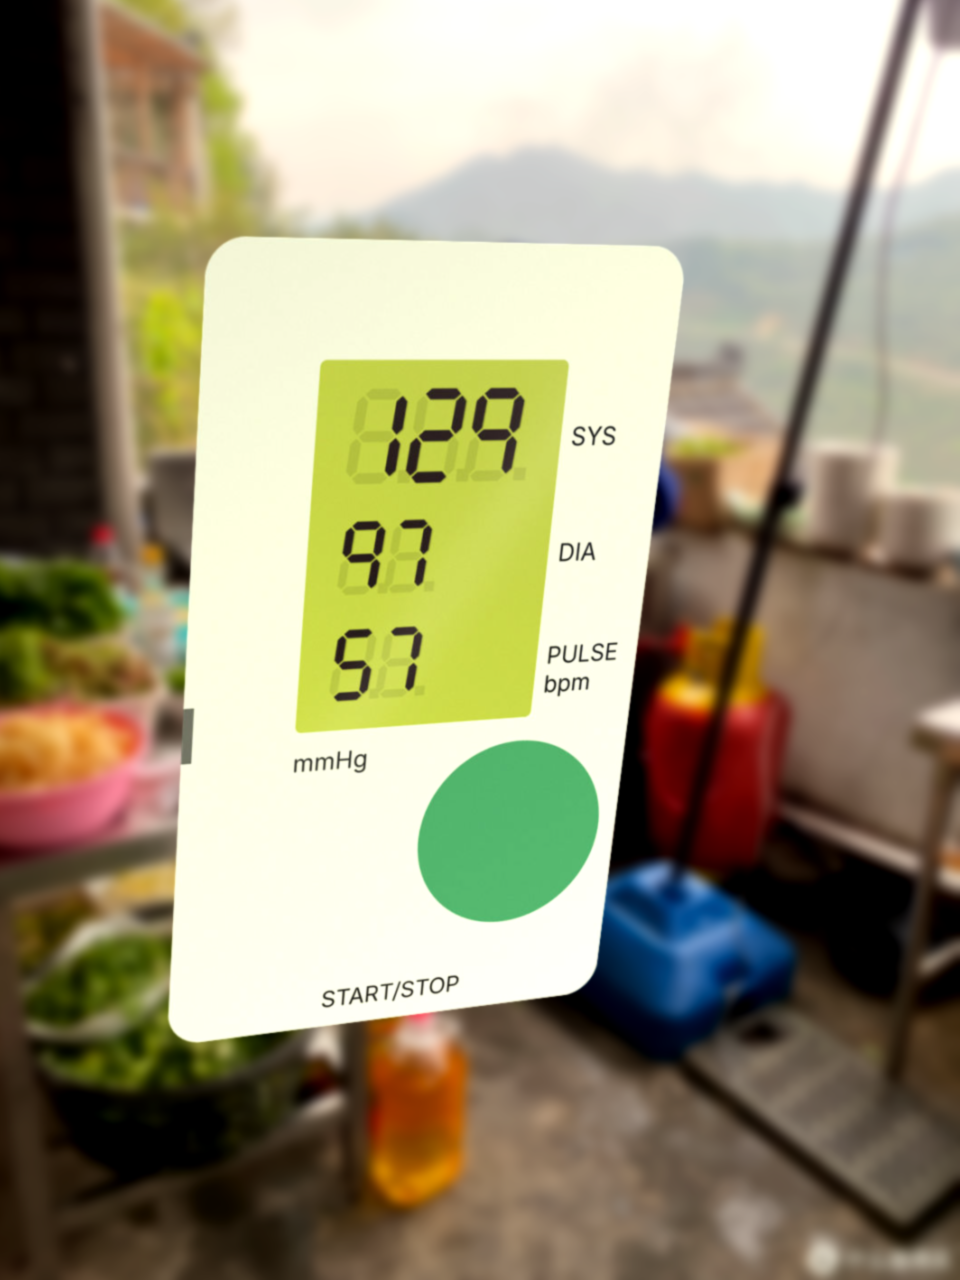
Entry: 97 mmHg
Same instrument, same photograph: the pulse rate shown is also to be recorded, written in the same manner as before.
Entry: 57 bpm
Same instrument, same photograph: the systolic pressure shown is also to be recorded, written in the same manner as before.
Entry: 129 mmHg
